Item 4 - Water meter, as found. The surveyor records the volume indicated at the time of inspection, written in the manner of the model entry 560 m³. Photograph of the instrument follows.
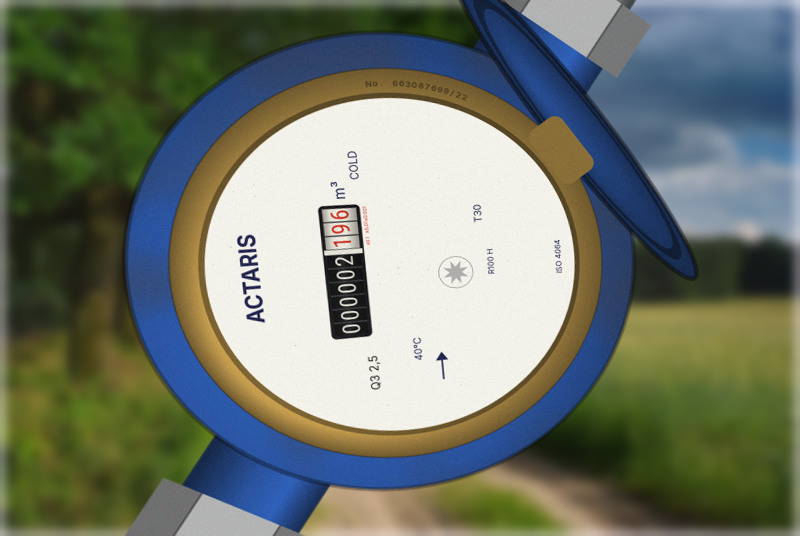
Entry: 2.196 m³
